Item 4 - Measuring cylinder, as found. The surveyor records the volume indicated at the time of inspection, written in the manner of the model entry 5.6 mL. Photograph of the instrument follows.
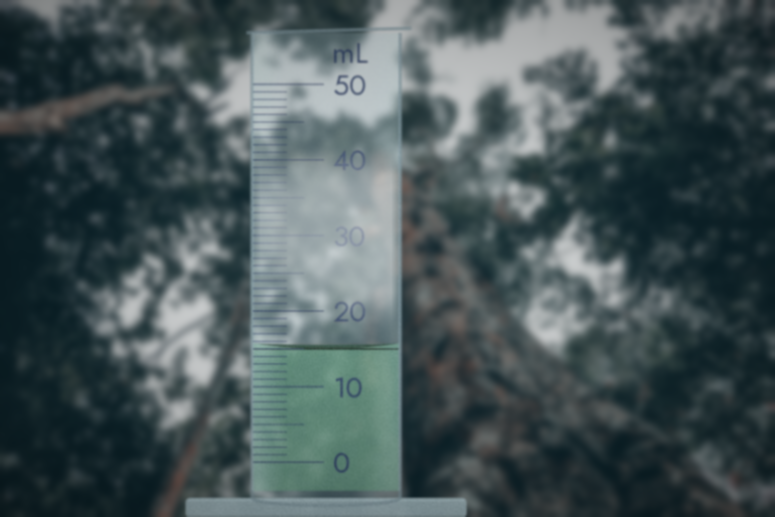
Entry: 15 mL
